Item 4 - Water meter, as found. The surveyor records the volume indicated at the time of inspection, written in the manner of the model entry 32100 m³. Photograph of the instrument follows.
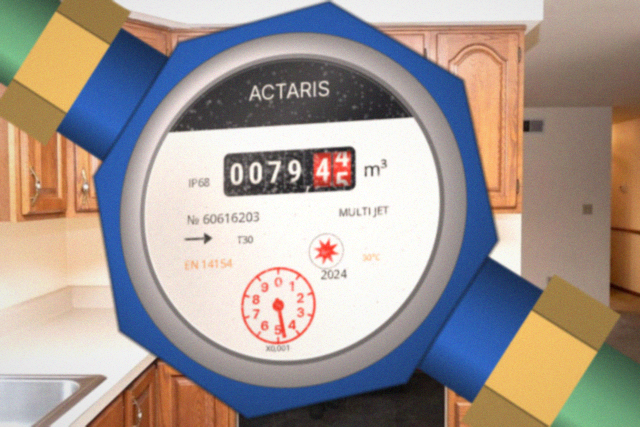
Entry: 79.444 m³
